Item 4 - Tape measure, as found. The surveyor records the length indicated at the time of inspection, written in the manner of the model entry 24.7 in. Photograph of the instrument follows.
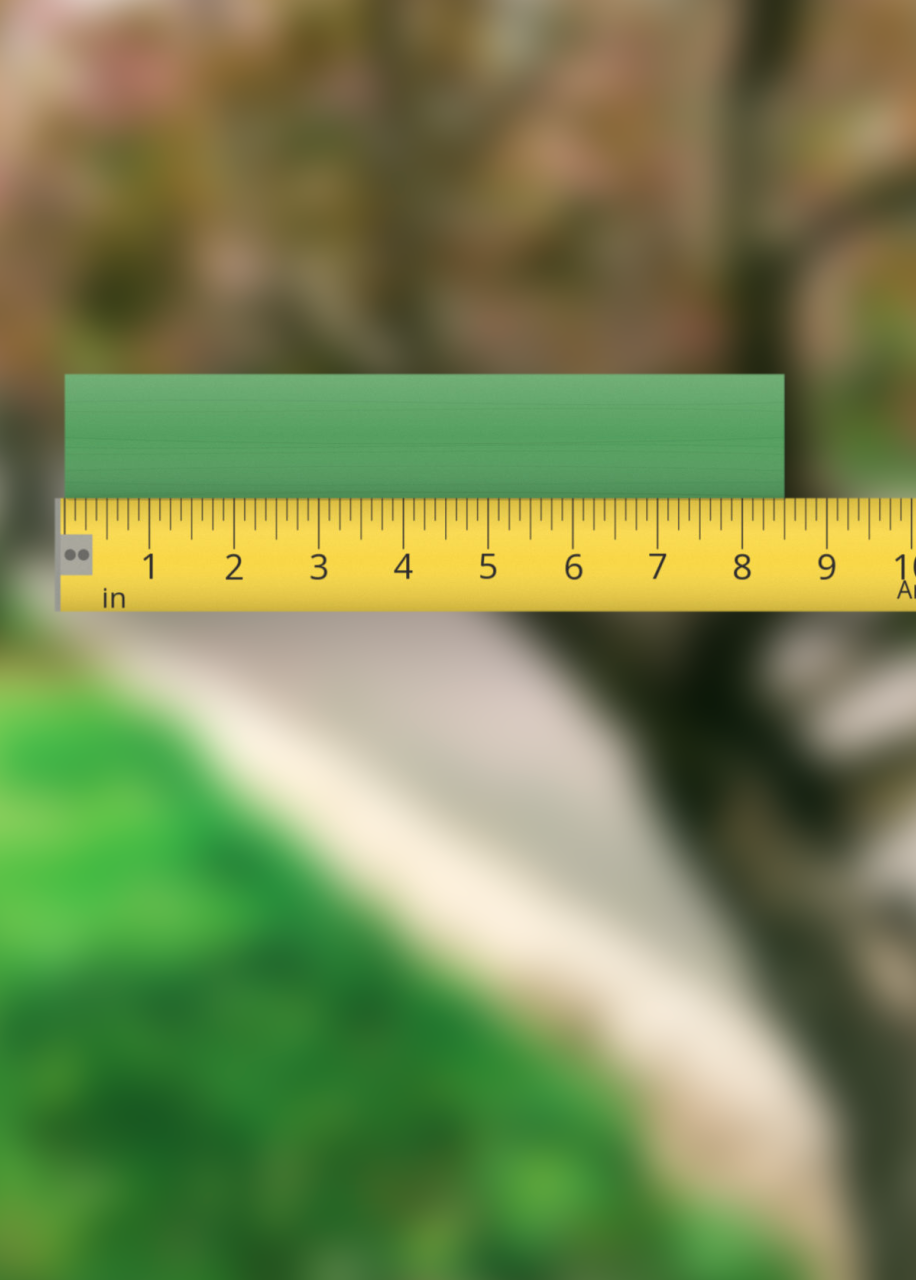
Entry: 8.5 in
